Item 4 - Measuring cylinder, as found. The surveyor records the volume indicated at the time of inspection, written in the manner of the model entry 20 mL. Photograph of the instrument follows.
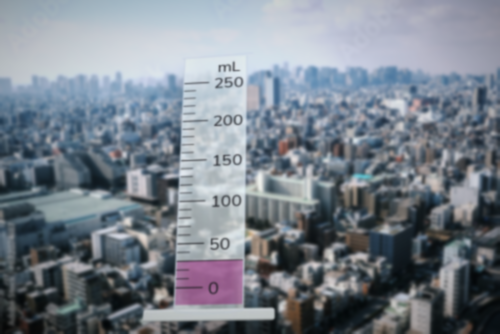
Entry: 30 mL
